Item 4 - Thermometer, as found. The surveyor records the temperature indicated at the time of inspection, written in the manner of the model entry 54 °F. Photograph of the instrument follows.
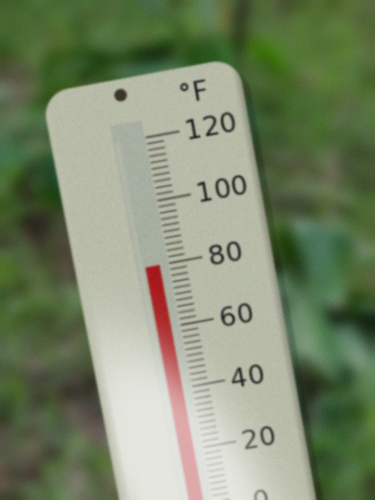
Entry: 80 °F
